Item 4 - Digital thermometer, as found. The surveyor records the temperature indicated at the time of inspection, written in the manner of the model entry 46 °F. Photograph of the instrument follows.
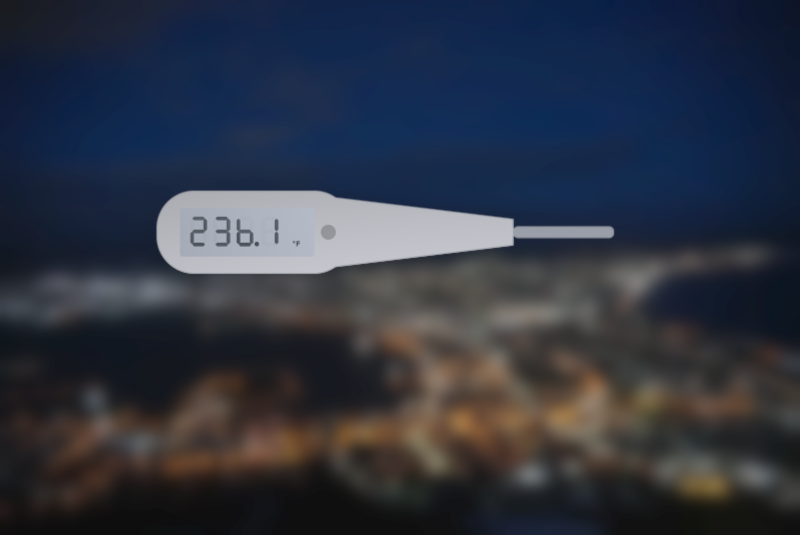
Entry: 236.1 °F
